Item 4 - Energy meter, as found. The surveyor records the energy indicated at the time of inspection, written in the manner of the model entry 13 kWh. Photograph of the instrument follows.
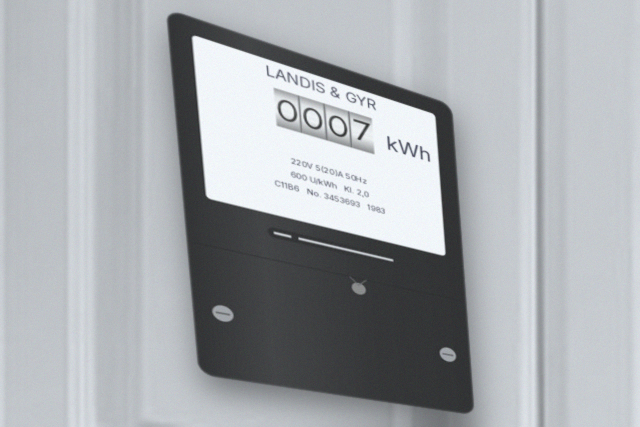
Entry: 7 kWh
